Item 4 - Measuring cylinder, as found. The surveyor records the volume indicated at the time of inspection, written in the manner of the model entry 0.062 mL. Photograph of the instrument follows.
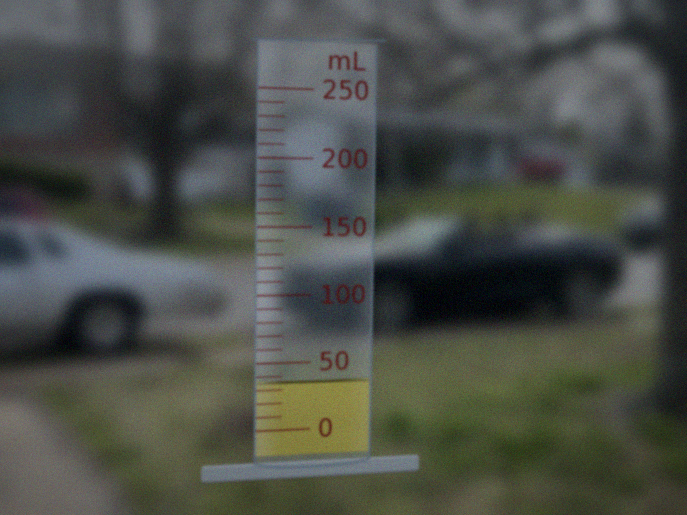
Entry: 35 mL
